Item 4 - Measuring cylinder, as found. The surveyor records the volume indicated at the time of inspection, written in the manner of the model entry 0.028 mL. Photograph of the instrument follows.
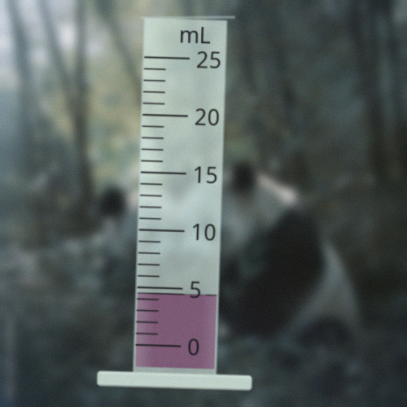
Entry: 4.5 mL
